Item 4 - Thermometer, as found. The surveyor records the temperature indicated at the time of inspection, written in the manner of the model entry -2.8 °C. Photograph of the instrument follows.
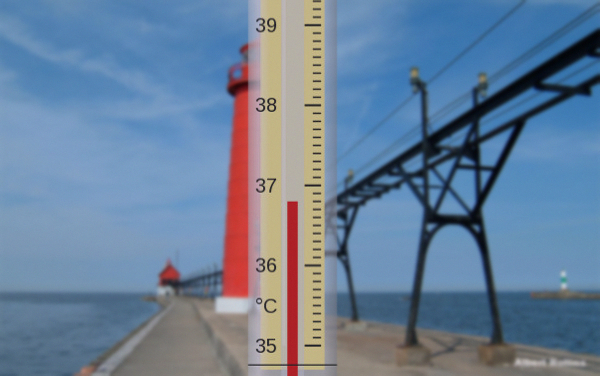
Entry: 36.8 °C
